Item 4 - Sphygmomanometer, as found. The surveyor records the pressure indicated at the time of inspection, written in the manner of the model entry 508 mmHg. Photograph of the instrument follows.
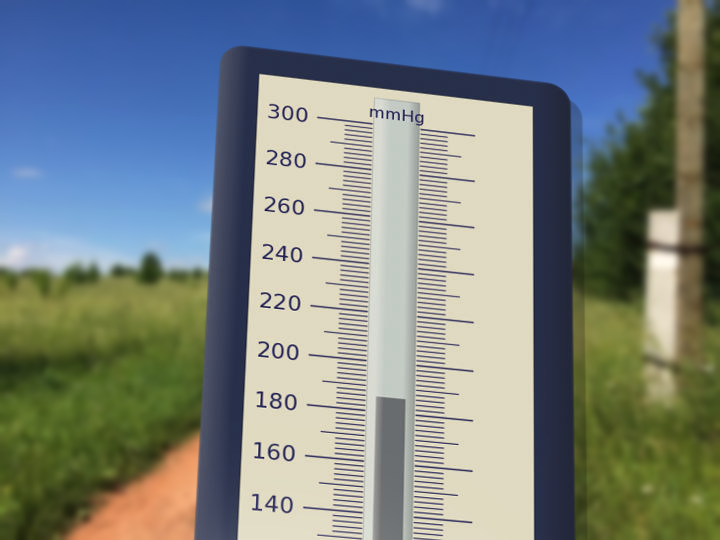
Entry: 186 mmHg
